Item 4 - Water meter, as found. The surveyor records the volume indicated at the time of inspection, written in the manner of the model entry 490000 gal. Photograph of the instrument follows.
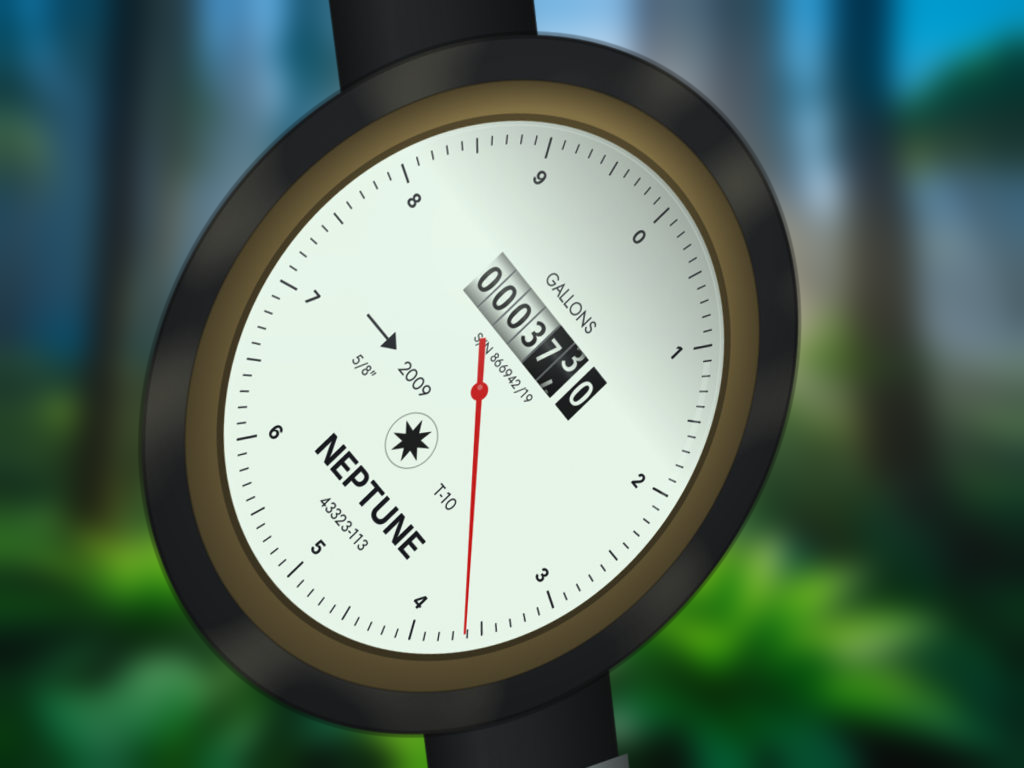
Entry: 3733.6 gal
